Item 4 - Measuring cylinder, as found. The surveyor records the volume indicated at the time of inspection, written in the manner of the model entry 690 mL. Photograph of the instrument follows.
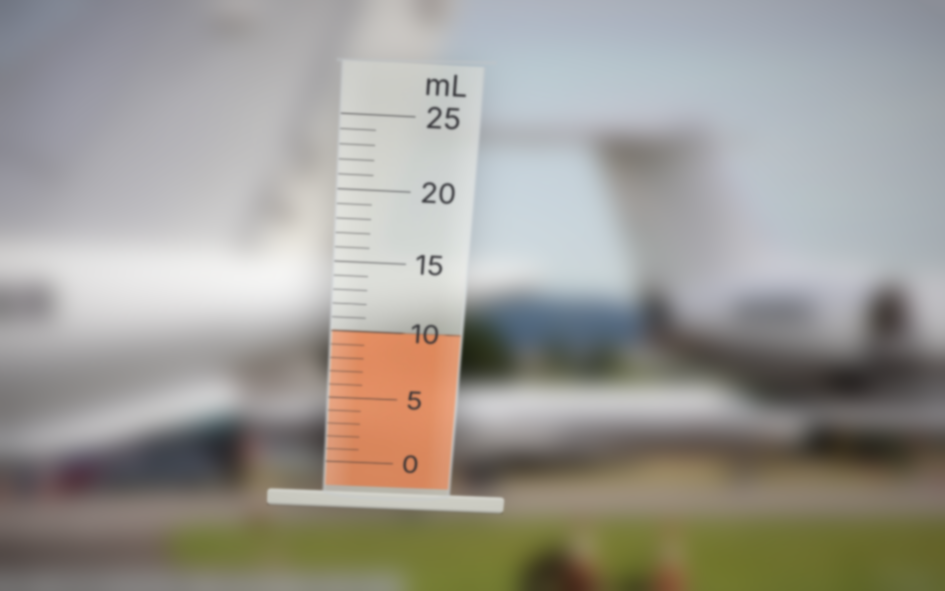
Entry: 10 mL
